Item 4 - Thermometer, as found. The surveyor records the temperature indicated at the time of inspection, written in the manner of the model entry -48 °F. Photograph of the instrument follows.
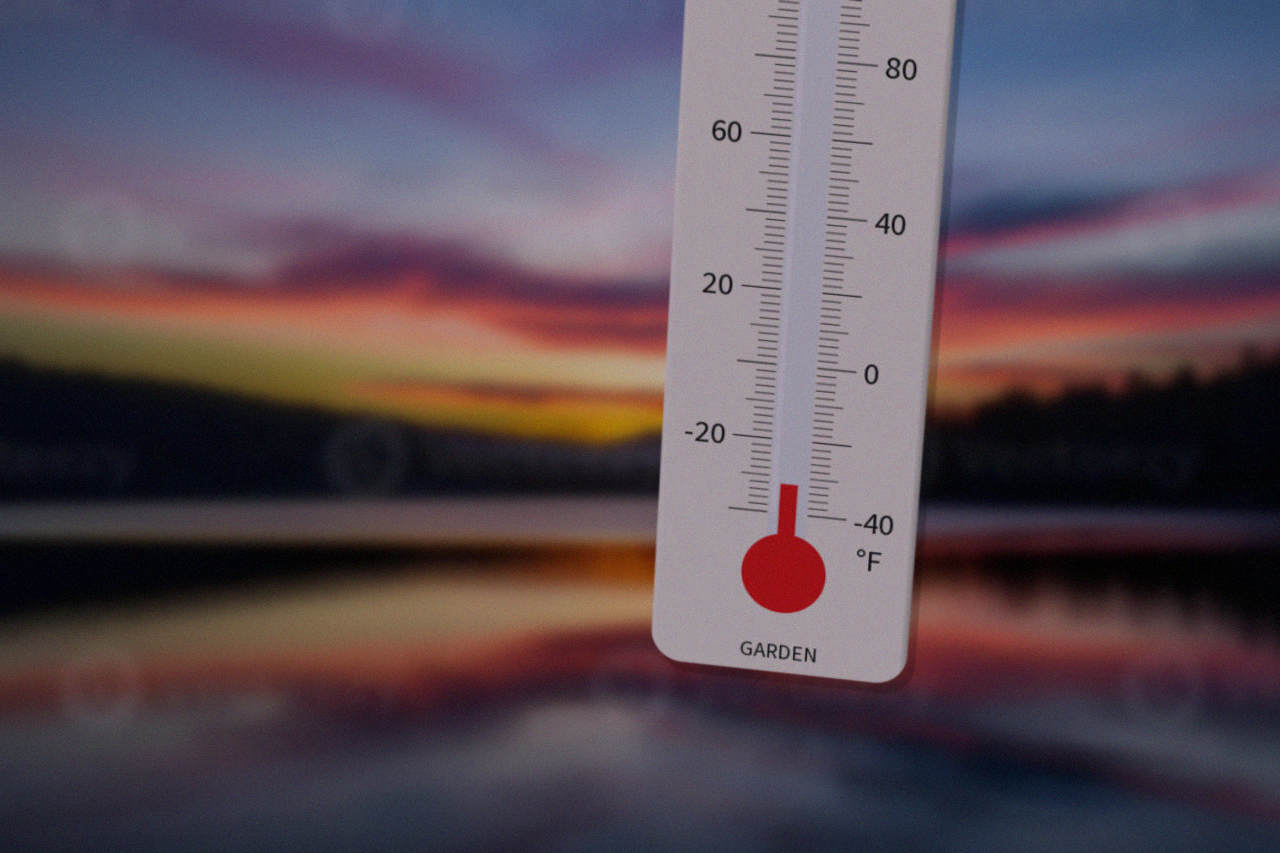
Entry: -32 °F
